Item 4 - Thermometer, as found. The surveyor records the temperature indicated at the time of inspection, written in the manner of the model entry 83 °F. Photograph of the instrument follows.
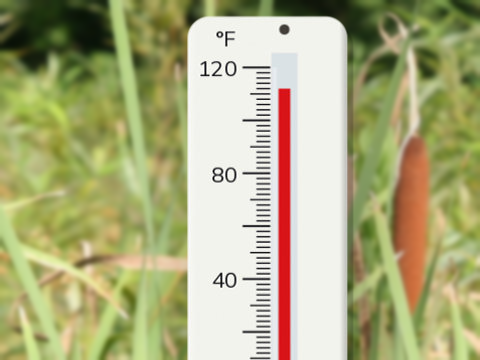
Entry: 112 °F
